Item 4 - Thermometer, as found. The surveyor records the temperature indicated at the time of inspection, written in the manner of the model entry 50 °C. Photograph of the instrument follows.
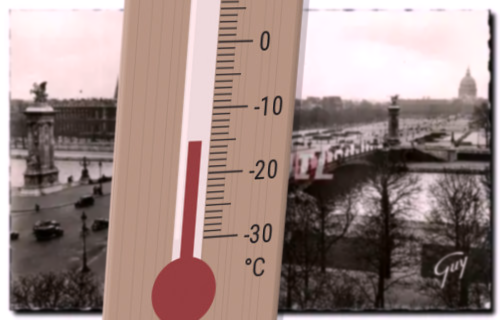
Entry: -15 °C
